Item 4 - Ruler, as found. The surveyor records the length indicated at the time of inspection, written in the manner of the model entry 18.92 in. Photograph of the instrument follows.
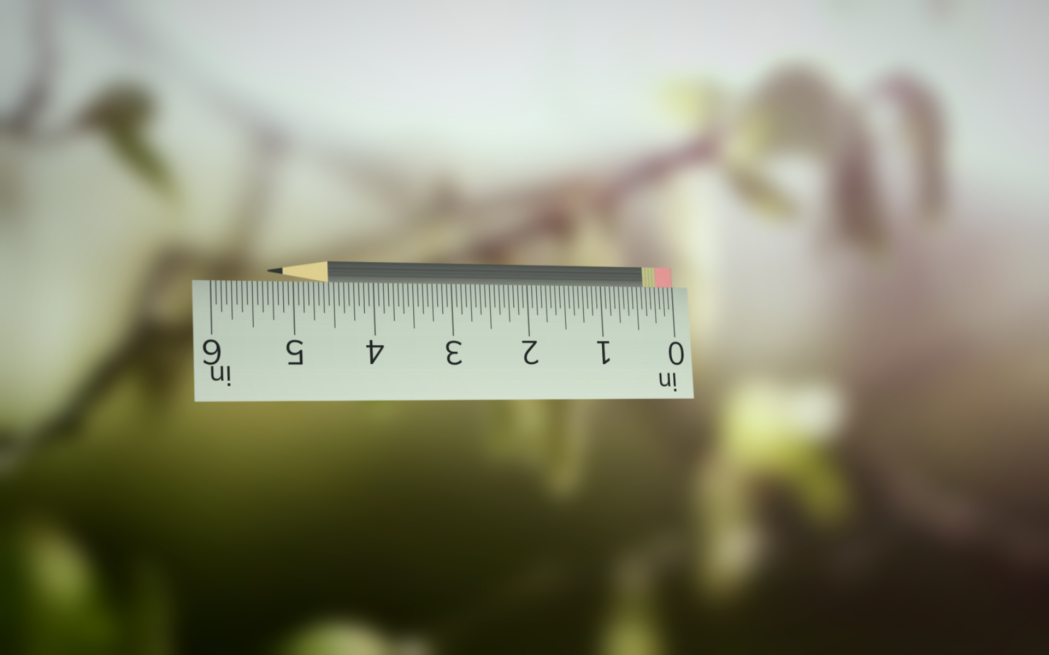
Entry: 5.3125 in
